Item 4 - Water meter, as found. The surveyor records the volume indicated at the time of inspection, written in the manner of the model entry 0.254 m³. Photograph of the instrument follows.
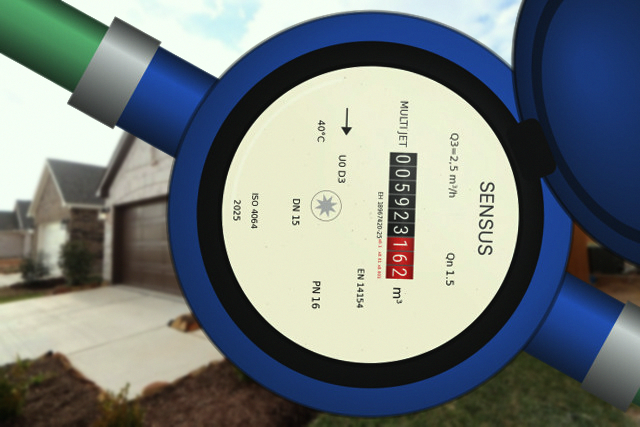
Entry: 5923.162 m³
